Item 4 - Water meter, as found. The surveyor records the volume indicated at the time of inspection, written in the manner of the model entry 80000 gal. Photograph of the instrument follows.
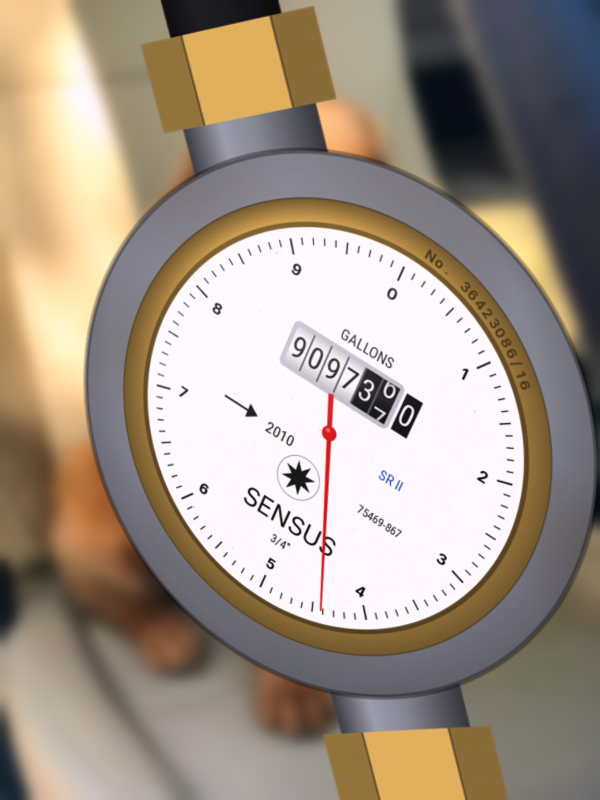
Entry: 9097364.4 gal
